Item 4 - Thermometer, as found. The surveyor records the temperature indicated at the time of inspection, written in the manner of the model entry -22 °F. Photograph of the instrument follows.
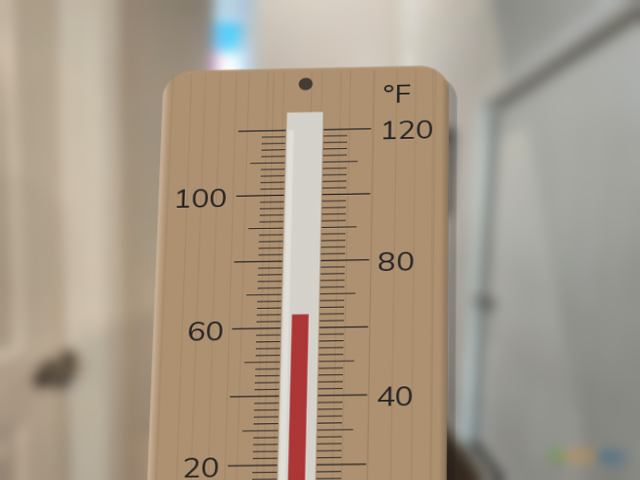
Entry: 64 °F
